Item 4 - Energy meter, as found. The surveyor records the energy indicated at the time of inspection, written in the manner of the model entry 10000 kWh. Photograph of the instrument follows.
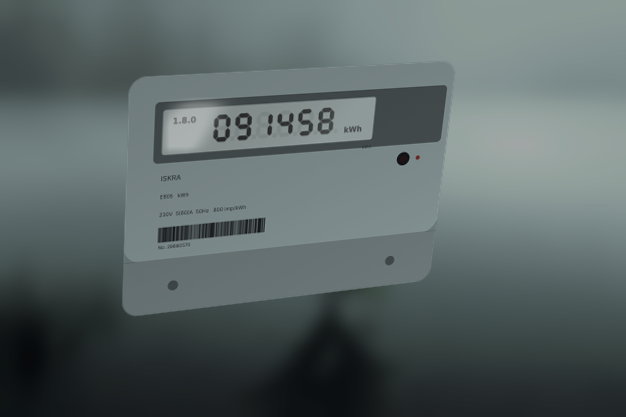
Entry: 91458 kWh
